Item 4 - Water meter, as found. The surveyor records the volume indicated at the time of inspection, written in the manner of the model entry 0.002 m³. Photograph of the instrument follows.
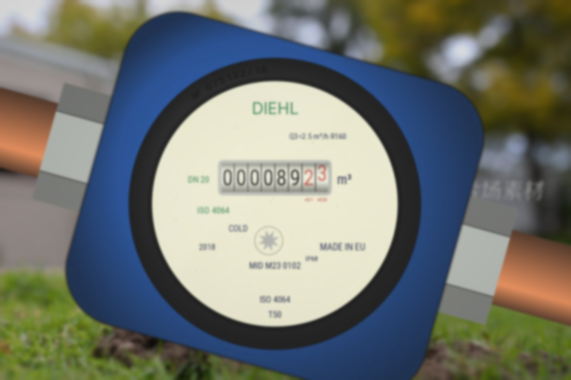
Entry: 89.23 m³
